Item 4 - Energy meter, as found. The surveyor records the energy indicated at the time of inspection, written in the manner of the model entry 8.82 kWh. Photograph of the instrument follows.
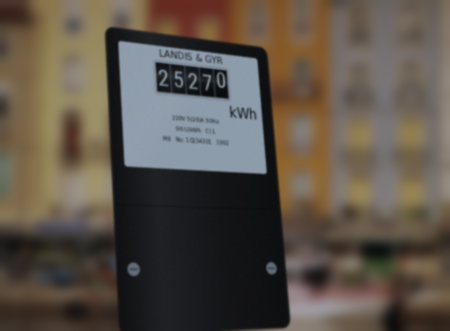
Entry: 25270 kWh
